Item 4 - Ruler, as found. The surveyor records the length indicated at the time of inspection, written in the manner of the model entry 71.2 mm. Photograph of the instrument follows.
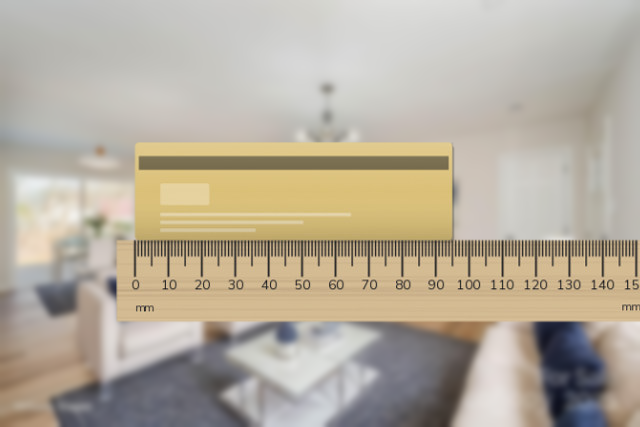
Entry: 95 mm
